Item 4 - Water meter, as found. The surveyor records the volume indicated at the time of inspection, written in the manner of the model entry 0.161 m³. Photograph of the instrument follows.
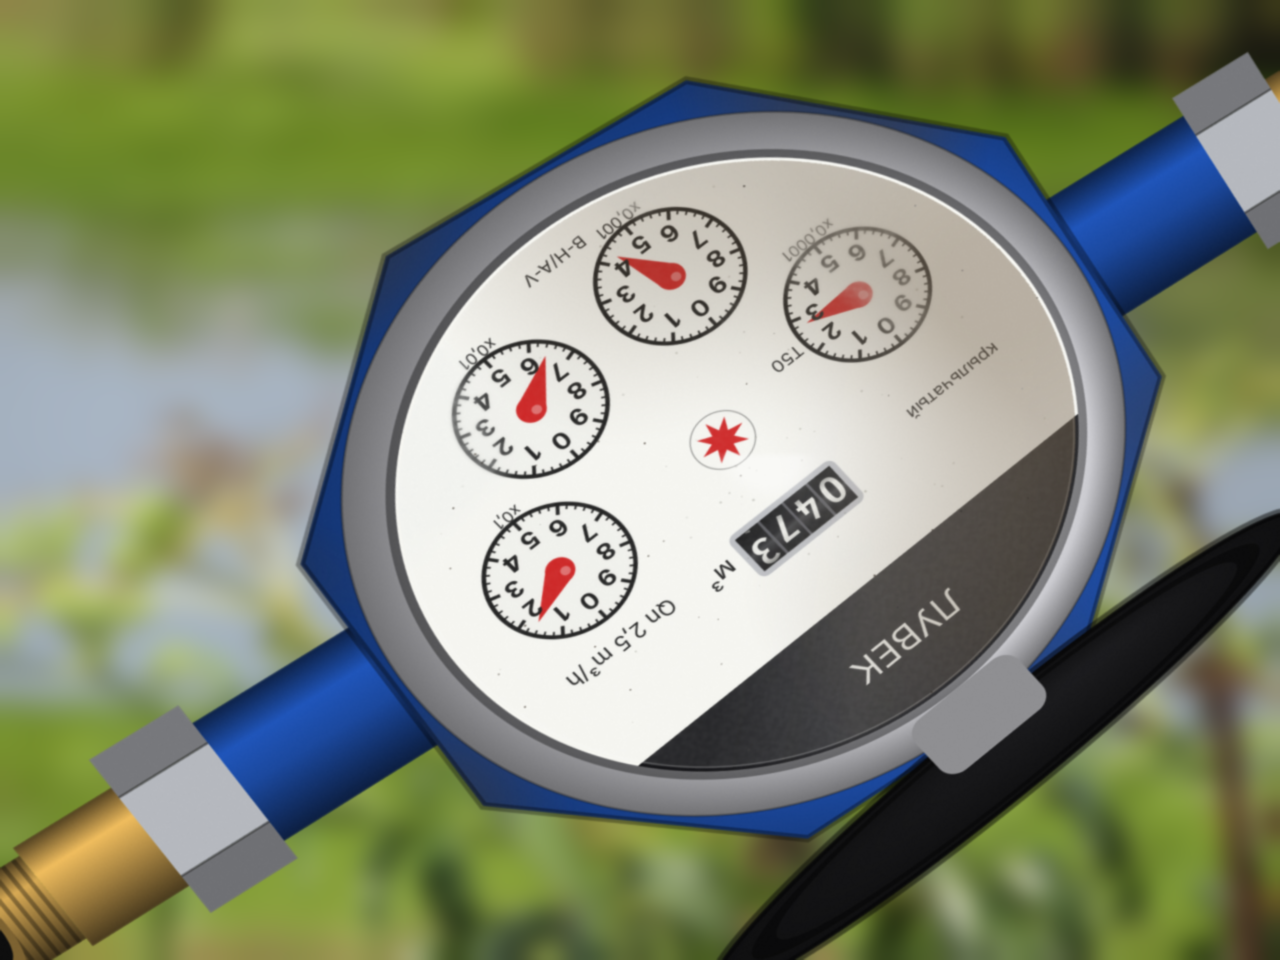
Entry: 473.1642 m³
